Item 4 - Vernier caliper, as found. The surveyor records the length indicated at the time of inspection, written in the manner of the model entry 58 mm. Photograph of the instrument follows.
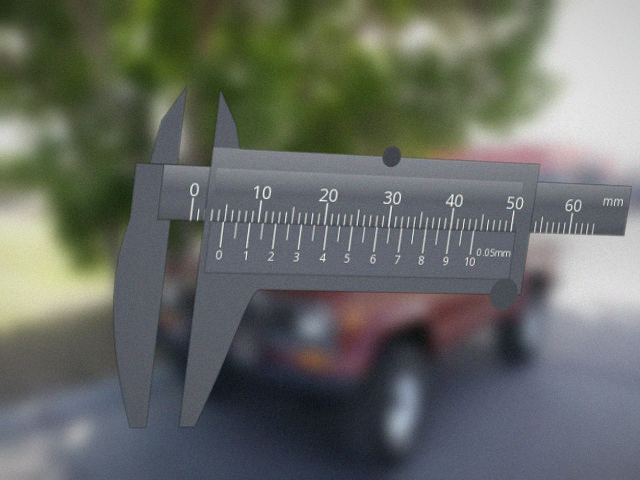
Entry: 4.8 mm
